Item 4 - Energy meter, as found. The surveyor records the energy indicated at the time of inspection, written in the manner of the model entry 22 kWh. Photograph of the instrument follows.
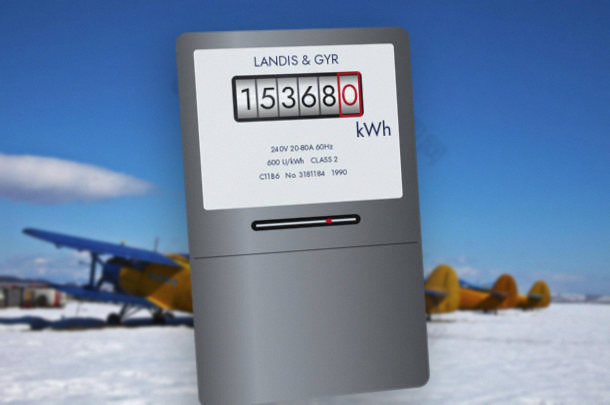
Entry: 15368.0 kWh
